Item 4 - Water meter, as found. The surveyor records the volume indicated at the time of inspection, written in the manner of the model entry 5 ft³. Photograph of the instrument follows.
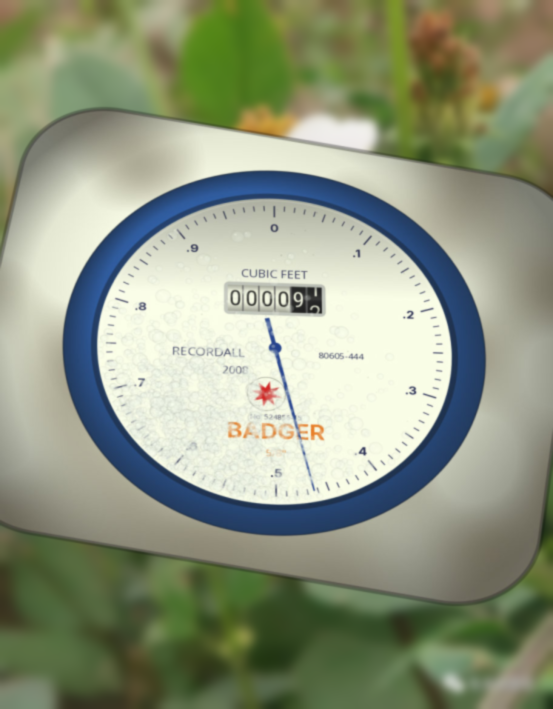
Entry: 91.46 ft³
